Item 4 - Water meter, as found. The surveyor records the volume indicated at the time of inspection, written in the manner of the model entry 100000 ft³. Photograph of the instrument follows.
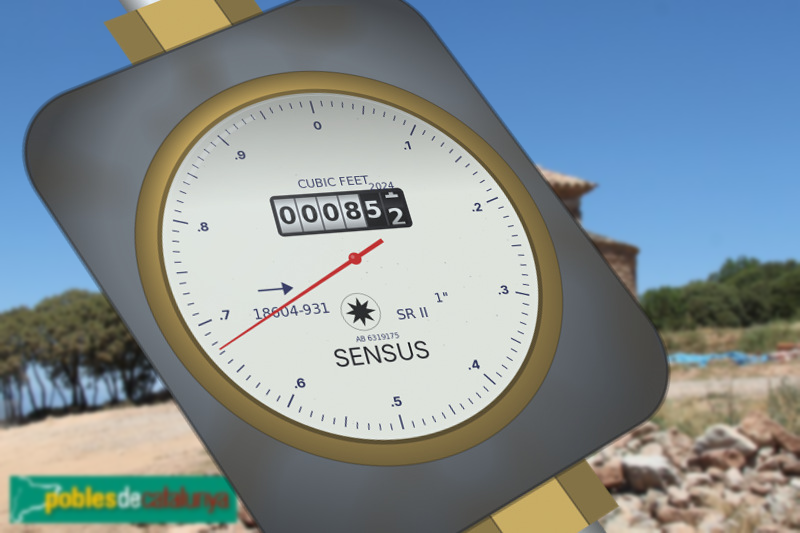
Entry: 851.67 ft³
